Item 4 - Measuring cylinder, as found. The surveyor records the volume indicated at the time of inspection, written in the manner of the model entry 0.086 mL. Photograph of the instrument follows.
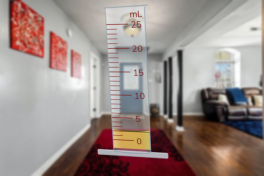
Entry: 2 mL
